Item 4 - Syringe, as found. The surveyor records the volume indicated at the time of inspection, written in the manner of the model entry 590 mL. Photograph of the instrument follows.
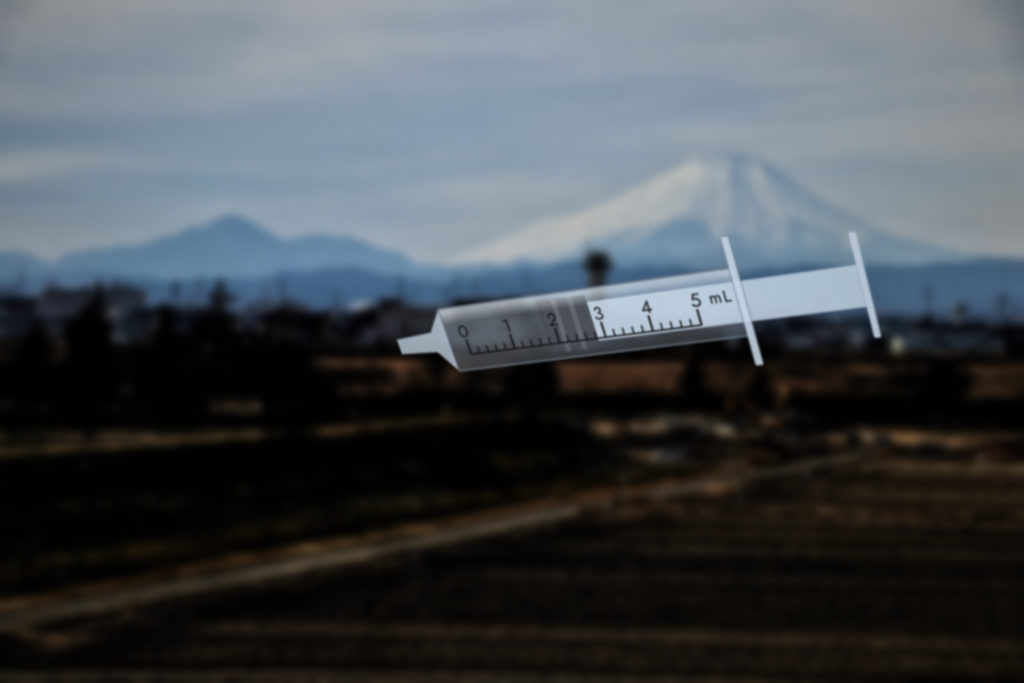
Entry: 1.8 mL
